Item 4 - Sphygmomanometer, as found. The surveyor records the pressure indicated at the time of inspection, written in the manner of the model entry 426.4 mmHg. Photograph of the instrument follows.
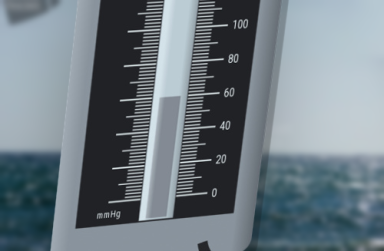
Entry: 60 mmHg
